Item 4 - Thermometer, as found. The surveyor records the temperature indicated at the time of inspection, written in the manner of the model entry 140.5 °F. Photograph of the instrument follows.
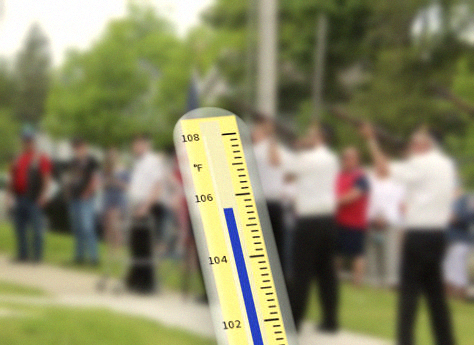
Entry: 105.6 °F
